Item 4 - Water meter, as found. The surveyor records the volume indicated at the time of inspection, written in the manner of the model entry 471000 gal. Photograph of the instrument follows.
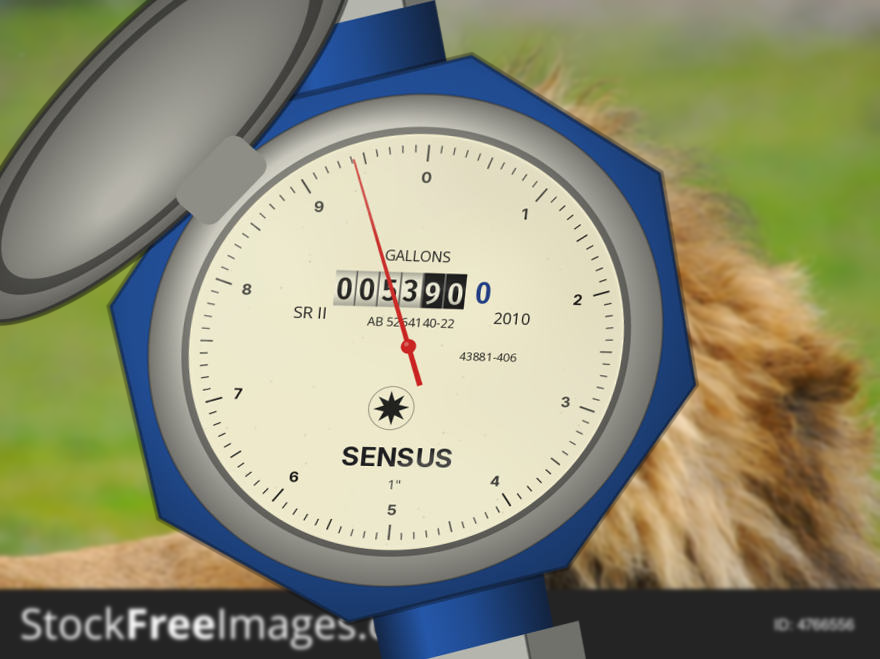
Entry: 53899.4 gal
